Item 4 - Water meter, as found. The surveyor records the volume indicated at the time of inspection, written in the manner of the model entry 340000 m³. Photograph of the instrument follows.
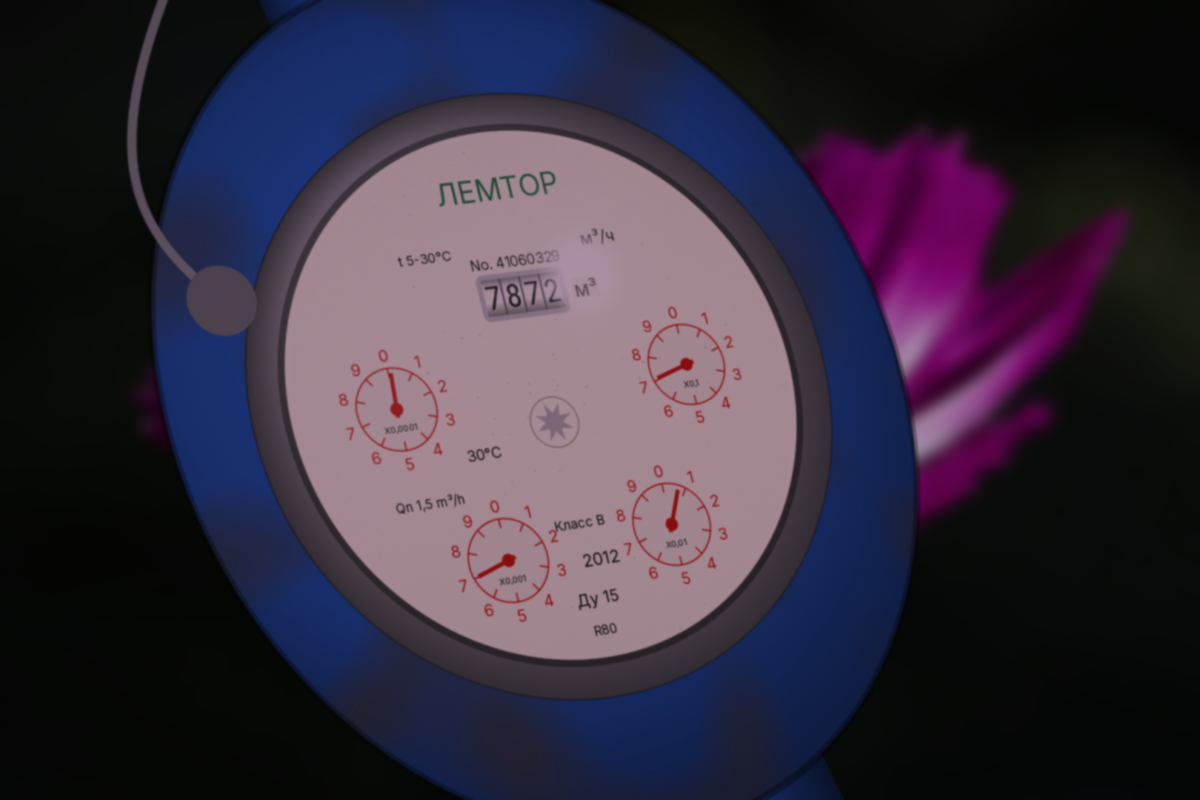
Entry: 7872.7070 m³
